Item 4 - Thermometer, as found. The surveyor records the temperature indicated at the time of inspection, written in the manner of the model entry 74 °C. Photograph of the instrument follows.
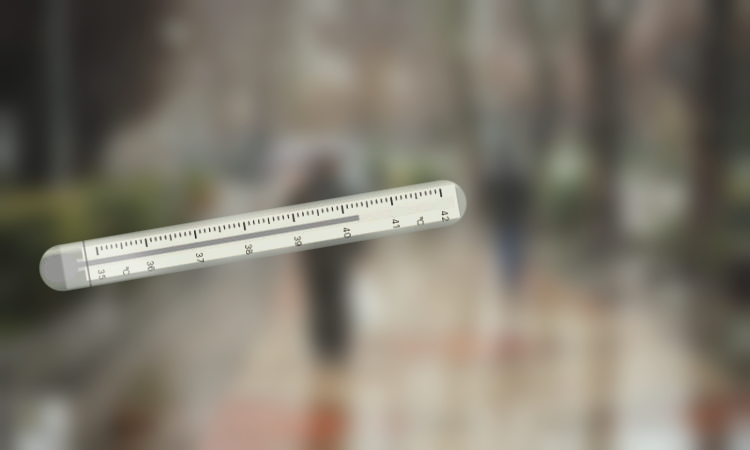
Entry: 40.3 °C
